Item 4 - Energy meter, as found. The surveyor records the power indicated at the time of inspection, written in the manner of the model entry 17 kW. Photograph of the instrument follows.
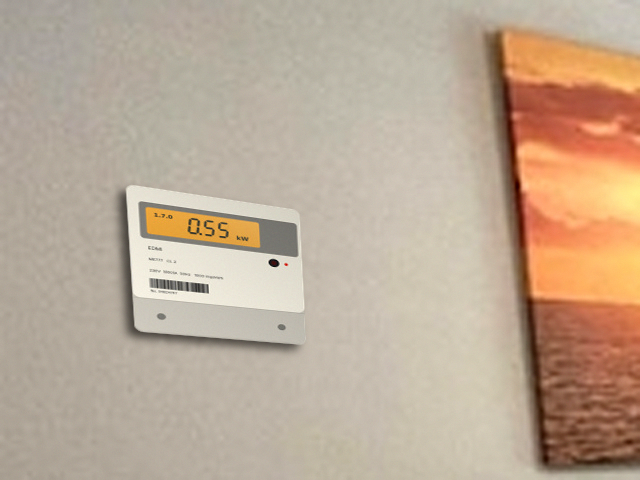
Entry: 0.55 kW
